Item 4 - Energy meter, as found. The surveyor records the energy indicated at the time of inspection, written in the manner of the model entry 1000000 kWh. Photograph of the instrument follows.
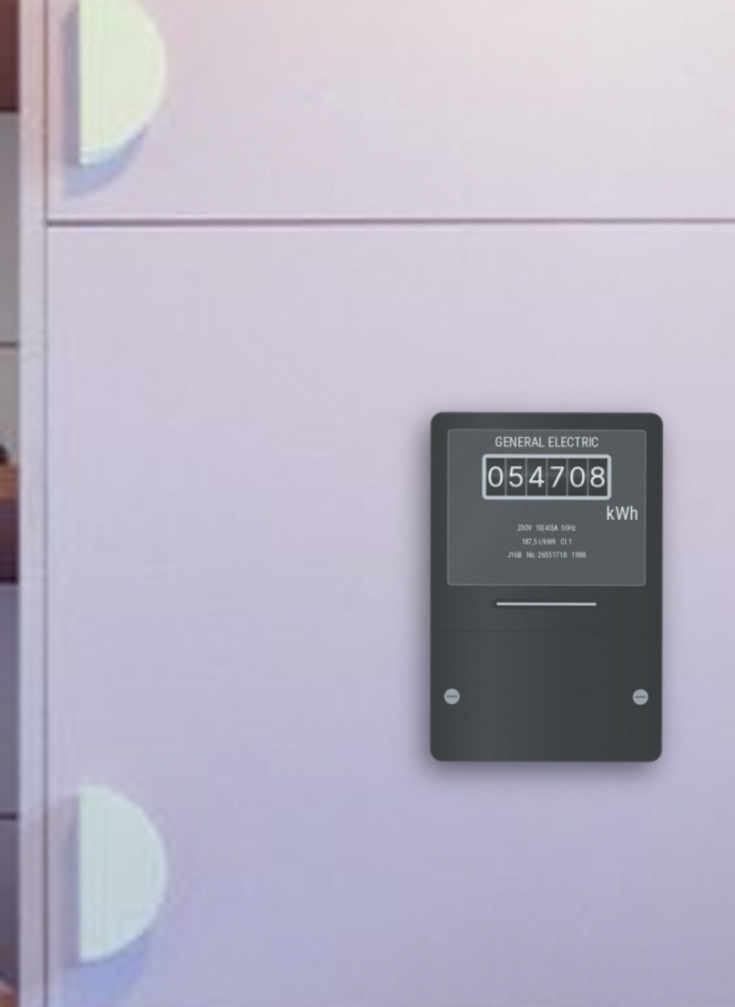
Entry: 54708 kWh
